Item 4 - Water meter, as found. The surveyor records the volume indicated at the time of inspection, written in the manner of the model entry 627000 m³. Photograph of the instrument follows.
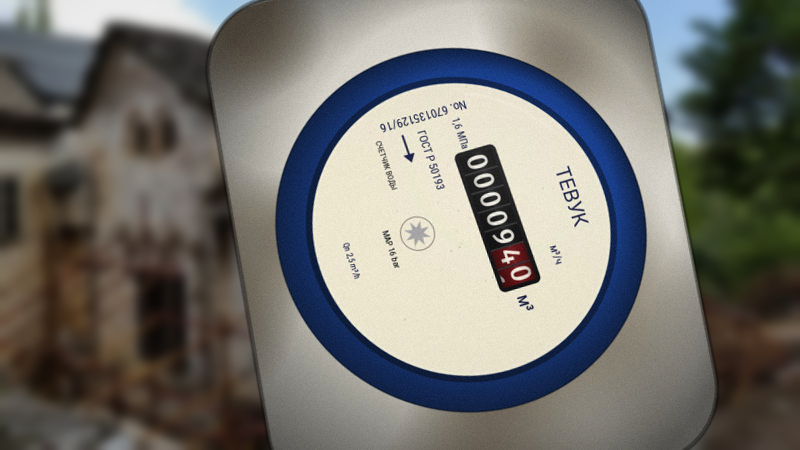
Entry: 9.40 m³
